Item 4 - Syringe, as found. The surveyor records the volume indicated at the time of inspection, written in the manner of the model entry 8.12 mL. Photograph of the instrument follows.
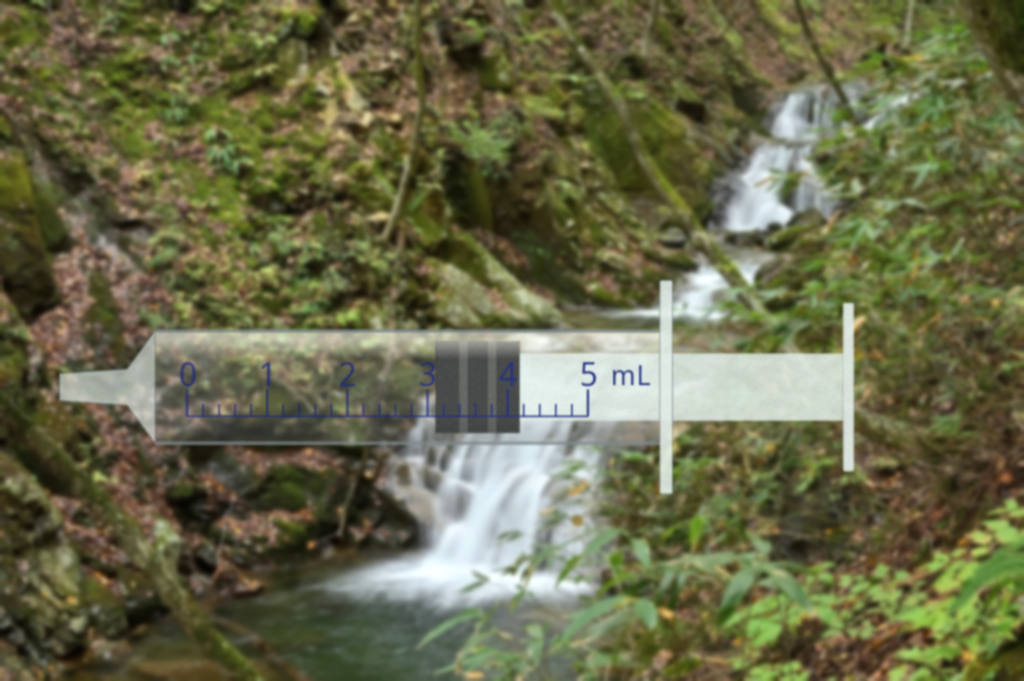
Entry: 3.1 mL
